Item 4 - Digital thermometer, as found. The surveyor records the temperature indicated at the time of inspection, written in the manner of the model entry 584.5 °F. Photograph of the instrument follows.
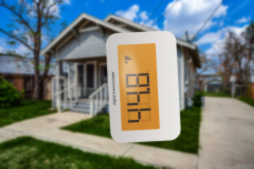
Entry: 44.8 °F
